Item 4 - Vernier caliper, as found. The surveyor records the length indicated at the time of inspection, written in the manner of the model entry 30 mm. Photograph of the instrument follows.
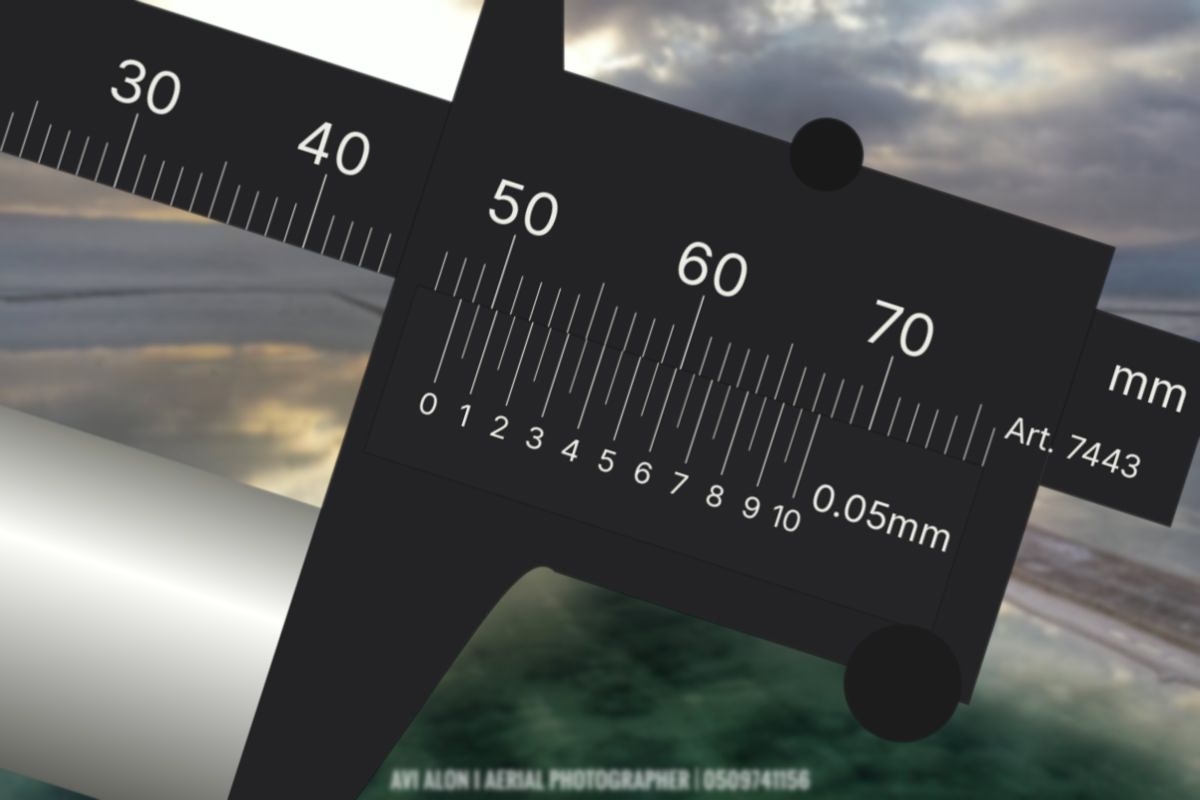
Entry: 48.4 mm
